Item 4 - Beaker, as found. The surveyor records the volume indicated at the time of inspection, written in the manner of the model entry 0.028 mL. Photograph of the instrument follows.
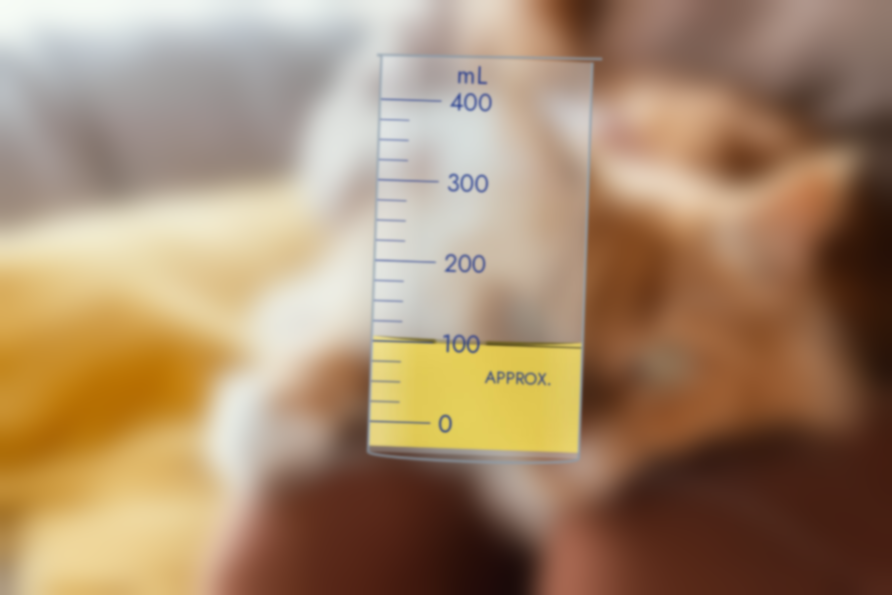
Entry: 100 mL
